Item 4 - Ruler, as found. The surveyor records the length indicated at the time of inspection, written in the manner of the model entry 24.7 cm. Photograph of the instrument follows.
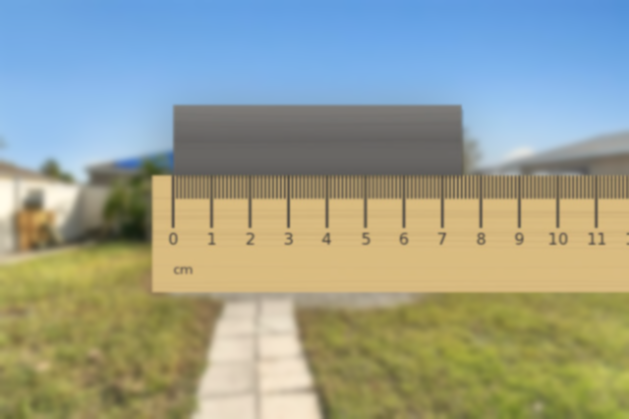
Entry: 7.5 cm
